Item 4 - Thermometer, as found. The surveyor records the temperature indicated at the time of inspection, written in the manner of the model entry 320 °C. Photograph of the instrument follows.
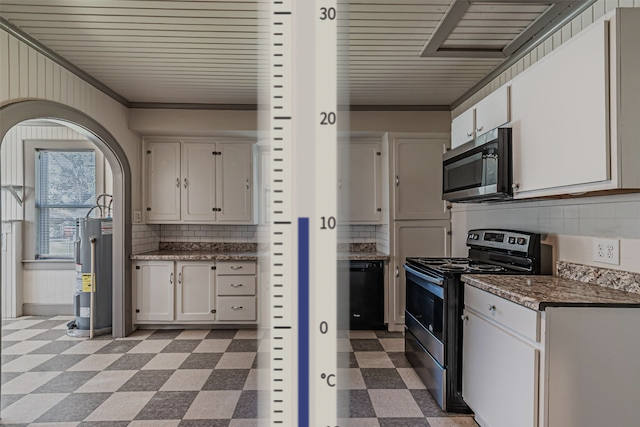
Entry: 10.5 °C
